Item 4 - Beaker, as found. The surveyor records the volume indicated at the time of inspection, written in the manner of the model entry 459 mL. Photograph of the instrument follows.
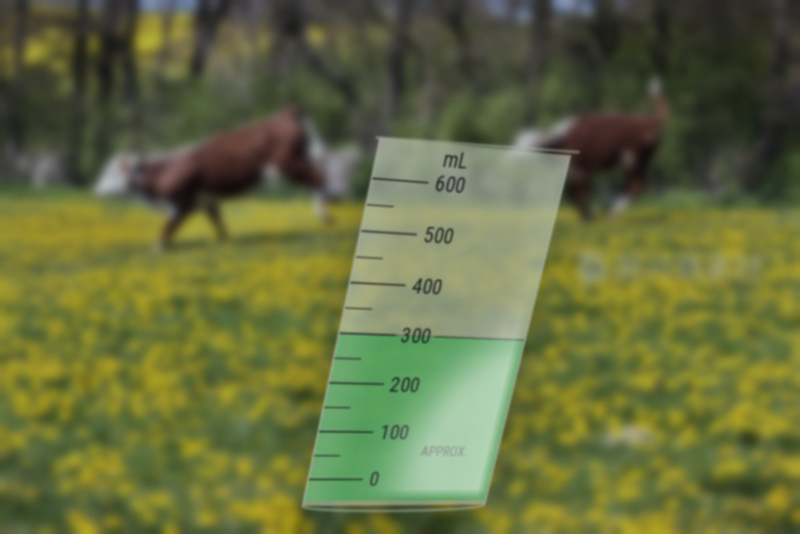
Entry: 300 mL
